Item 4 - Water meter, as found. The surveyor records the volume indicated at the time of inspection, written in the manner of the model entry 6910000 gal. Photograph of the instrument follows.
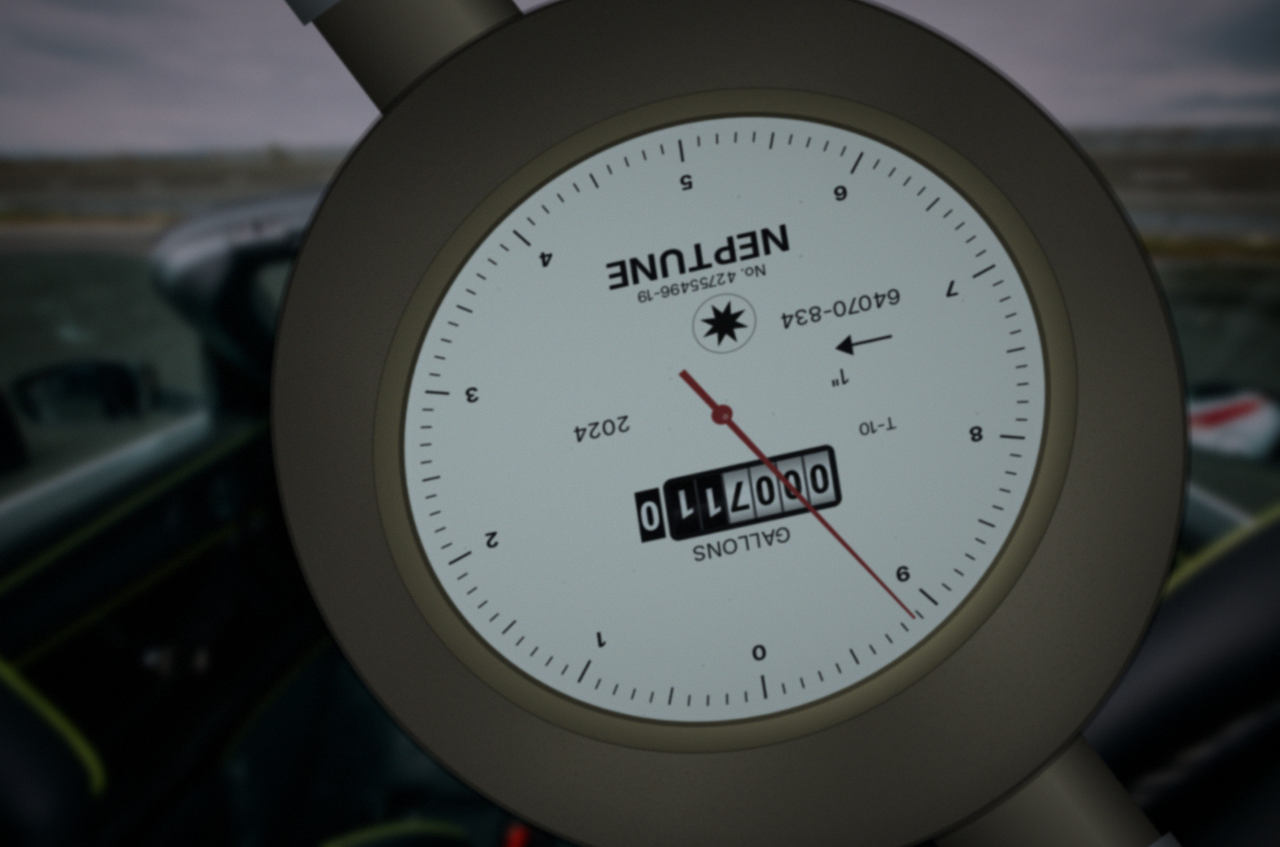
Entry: 7109.1 gal
